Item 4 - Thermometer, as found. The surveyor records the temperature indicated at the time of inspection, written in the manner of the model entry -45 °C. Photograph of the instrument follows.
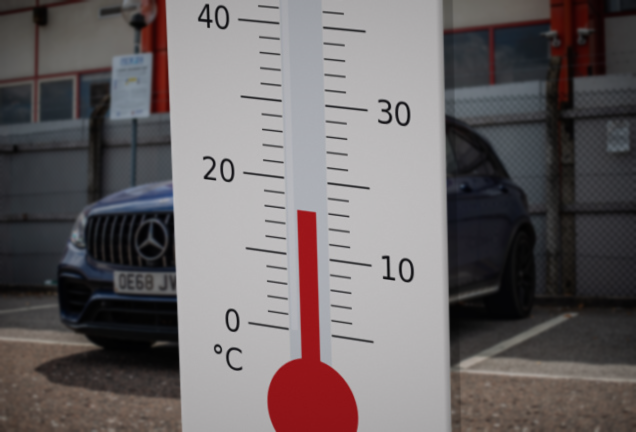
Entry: 16 °C
